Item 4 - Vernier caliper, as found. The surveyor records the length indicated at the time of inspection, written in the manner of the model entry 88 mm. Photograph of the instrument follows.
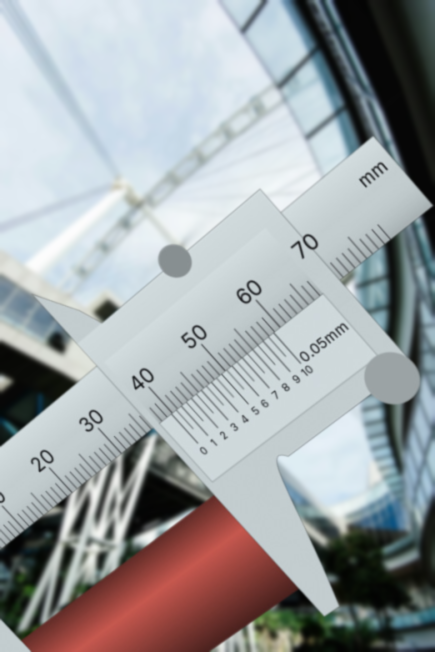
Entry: 39.8 mm
